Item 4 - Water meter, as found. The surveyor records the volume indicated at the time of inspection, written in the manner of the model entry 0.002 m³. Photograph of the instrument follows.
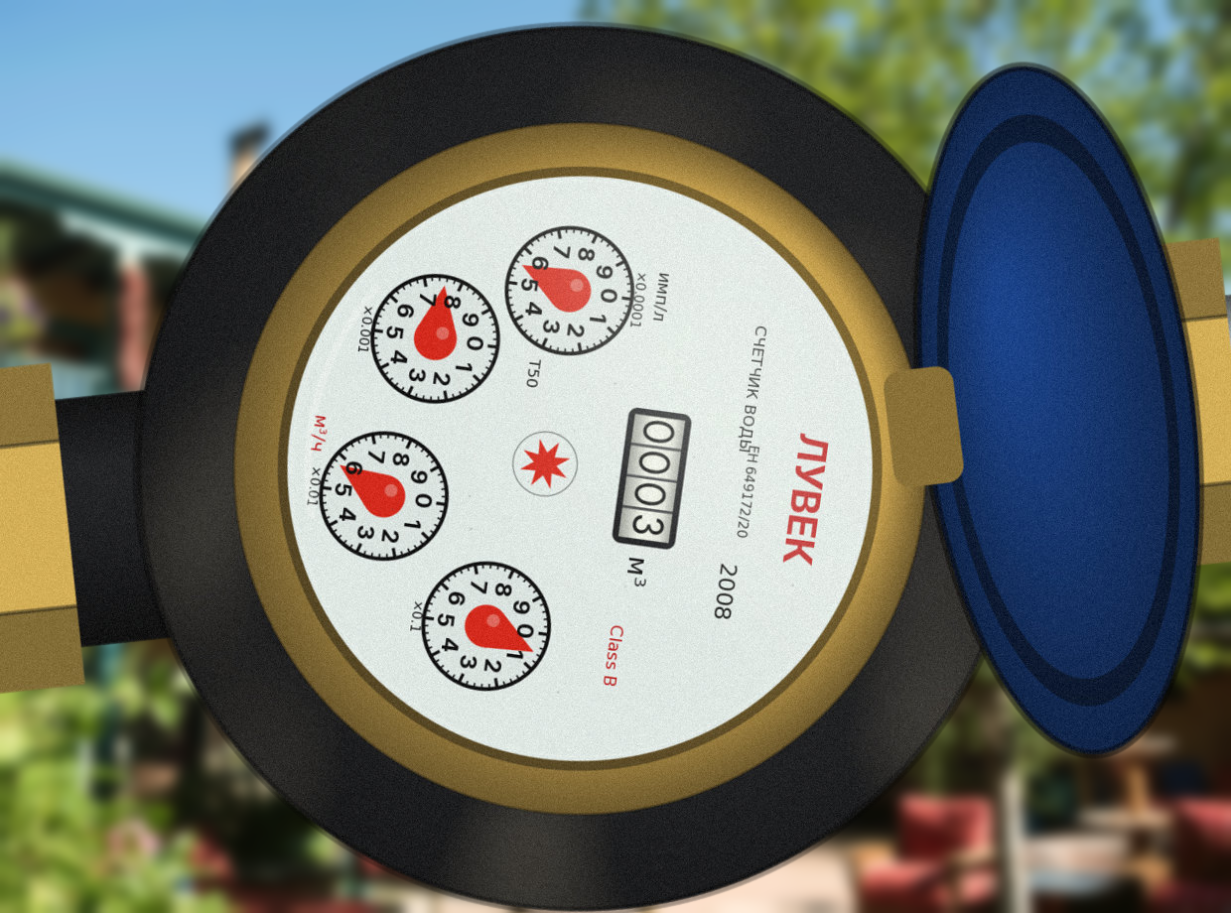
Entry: 3.0575 m³
